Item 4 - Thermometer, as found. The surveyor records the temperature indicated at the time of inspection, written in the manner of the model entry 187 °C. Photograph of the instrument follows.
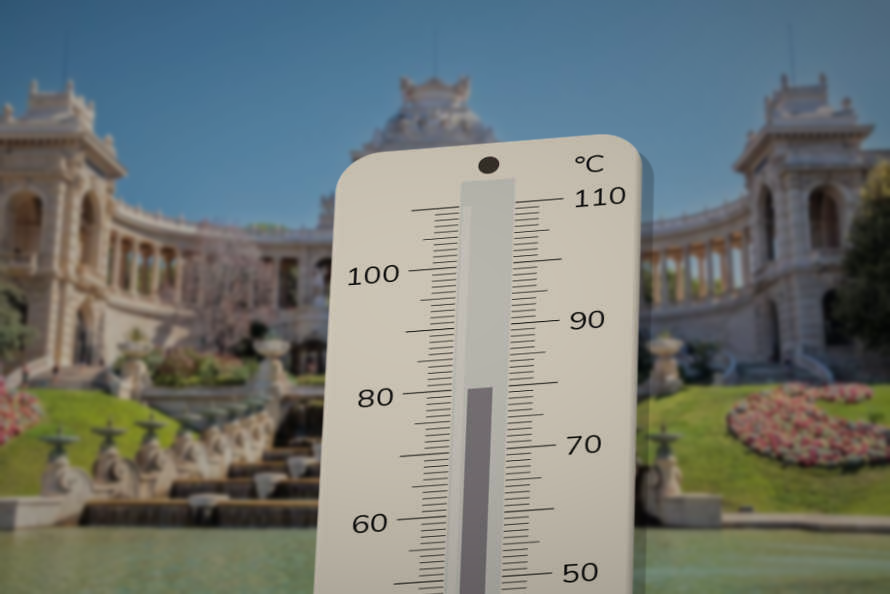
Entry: 80 °C
